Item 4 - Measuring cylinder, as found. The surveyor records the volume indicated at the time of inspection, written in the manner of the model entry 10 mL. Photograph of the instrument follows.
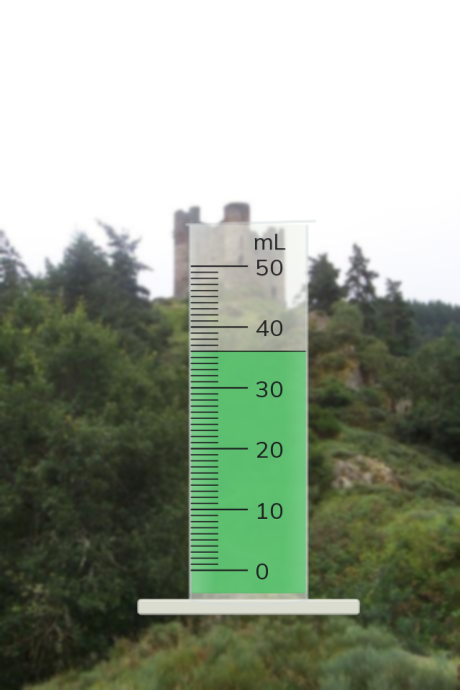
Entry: 36 mL
